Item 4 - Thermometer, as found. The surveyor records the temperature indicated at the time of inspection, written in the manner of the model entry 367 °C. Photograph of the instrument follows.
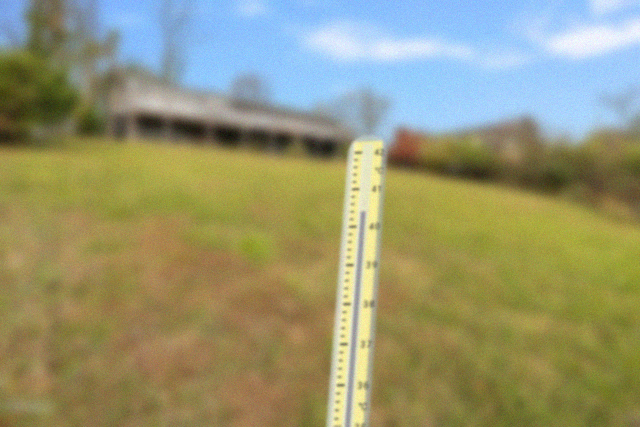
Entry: 40.4 °C
